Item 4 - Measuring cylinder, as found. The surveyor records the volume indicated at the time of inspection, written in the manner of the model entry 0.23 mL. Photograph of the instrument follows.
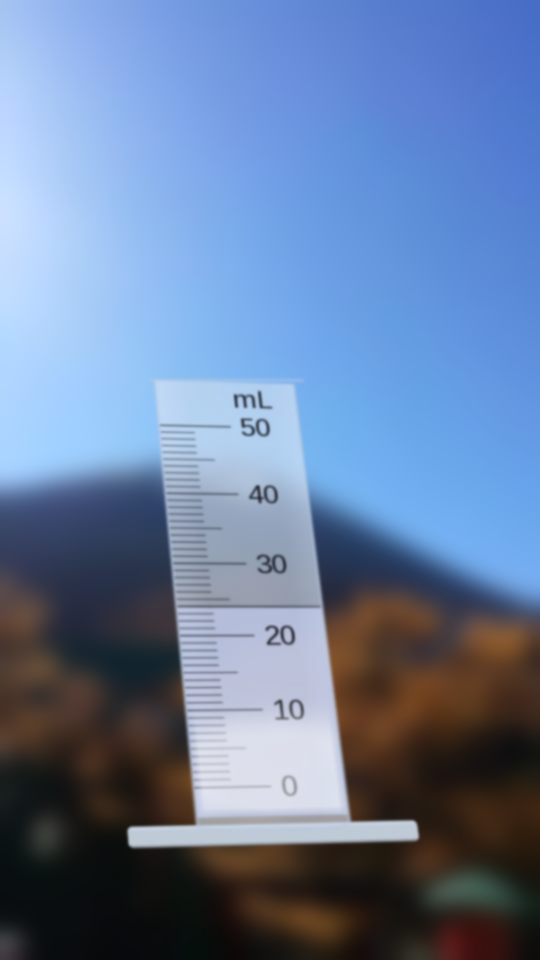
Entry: 24 mL
